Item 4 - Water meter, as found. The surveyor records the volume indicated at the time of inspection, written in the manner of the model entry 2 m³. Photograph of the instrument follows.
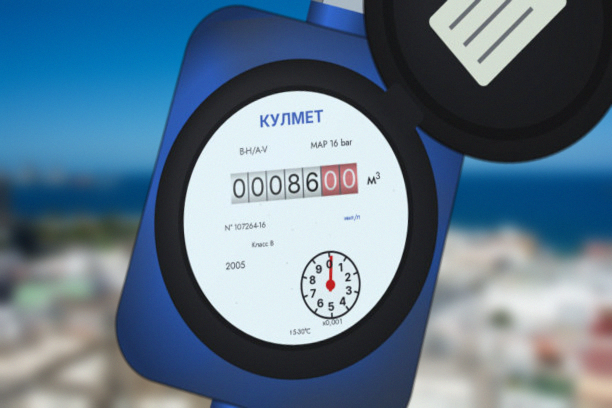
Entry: 86.000 m³
